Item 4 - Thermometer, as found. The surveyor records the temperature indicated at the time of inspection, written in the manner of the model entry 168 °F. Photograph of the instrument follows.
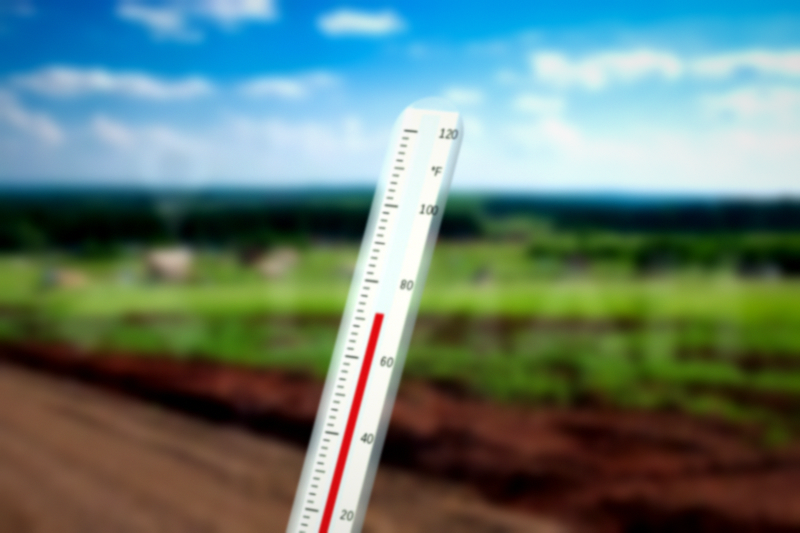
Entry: 72 °F
